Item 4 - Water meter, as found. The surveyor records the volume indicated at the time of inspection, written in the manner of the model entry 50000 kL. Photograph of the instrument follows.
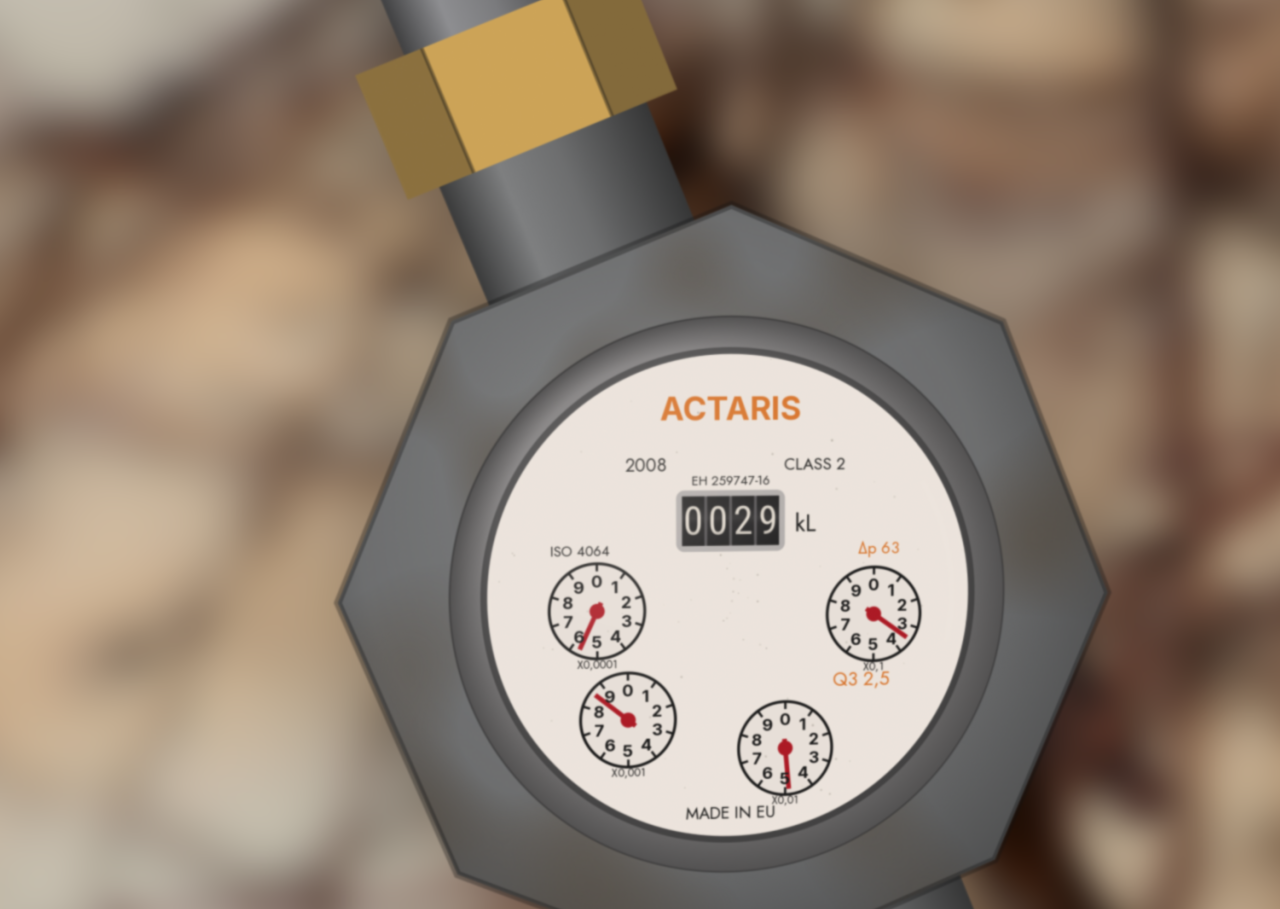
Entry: 29.3485 kL
